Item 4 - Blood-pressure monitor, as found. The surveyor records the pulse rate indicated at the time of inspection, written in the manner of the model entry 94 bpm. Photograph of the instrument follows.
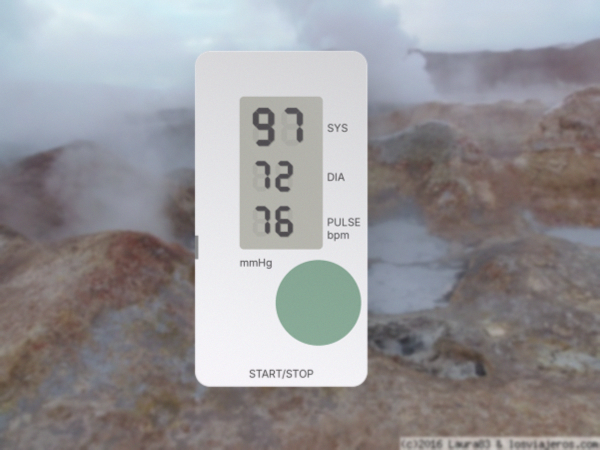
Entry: 76 bpm
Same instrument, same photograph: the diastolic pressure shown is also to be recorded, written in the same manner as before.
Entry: 72 mmHg
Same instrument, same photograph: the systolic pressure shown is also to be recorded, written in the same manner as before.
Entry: 97 mmHg
